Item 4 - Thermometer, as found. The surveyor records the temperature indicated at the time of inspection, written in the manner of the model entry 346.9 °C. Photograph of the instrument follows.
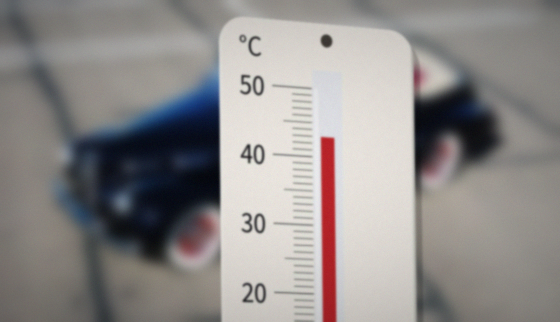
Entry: 43 °C
